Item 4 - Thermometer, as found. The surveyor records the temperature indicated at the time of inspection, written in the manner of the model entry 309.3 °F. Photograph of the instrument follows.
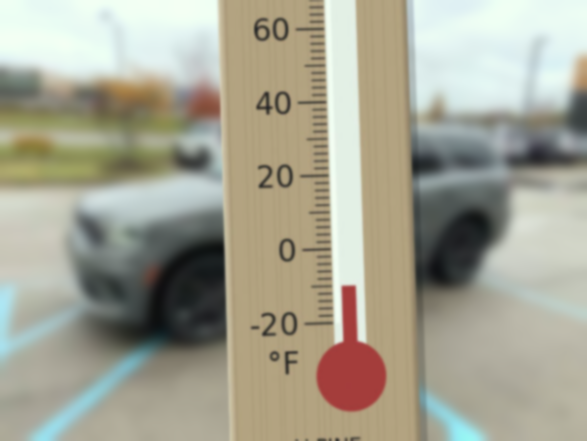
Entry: -10 °F
